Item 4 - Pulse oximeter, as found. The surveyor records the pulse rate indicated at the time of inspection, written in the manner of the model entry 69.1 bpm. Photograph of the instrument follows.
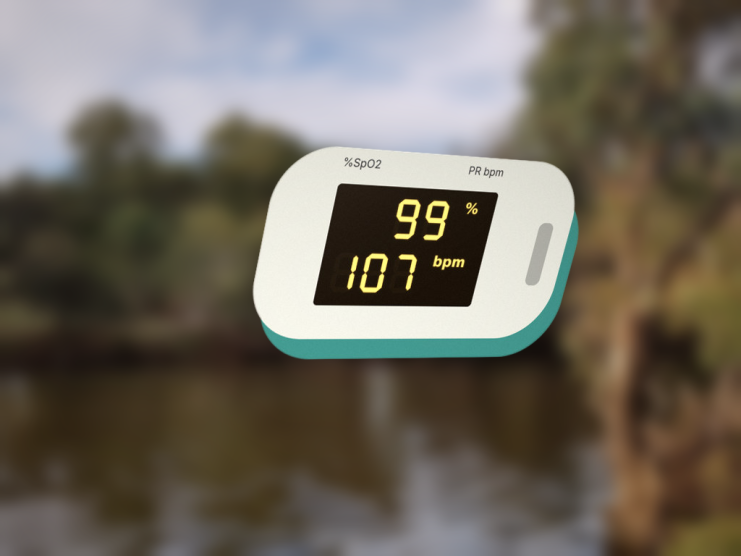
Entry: 107 bpm
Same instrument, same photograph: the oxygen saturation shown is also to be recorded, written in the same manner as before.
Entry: 99 %
